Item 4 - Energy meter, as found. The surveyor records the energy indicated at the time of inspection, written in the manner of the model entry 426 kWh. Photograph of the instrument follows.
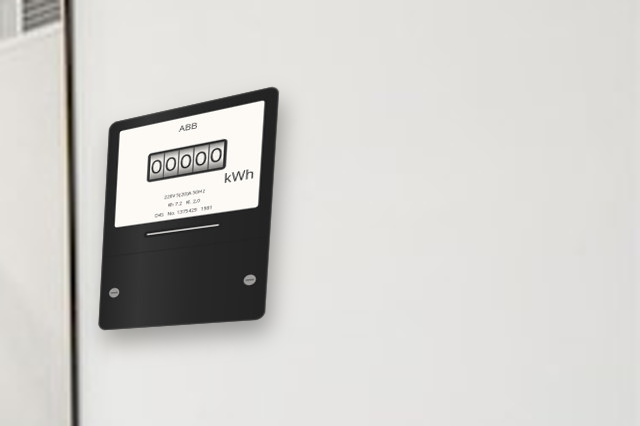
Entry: 0 kWh
